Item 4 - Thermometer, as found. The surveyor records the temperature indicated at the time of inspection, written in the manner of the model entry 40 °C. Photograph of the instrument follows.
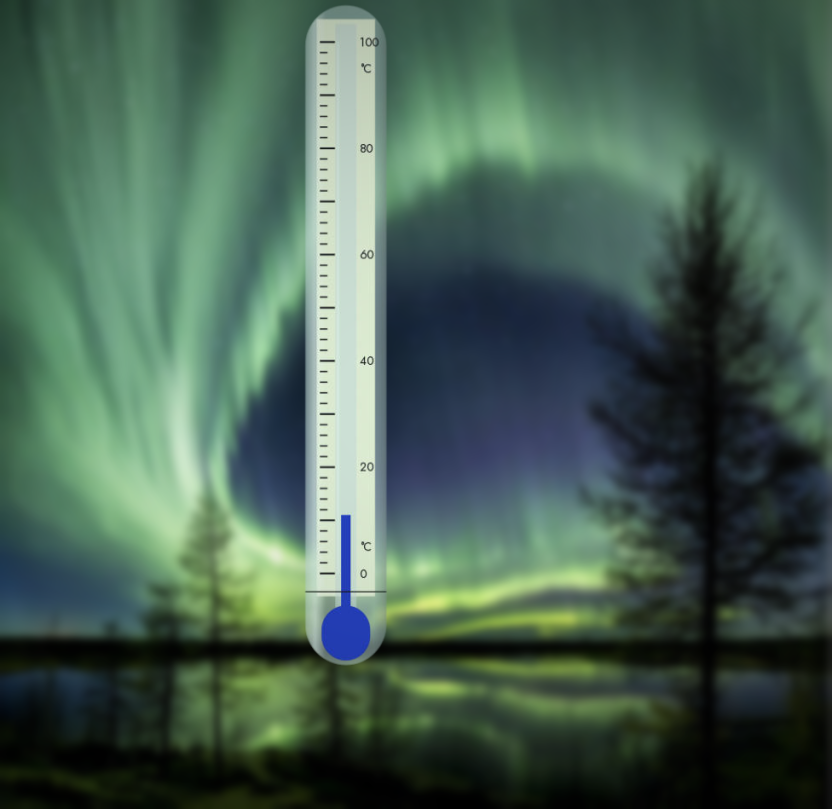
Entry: 11 °C
